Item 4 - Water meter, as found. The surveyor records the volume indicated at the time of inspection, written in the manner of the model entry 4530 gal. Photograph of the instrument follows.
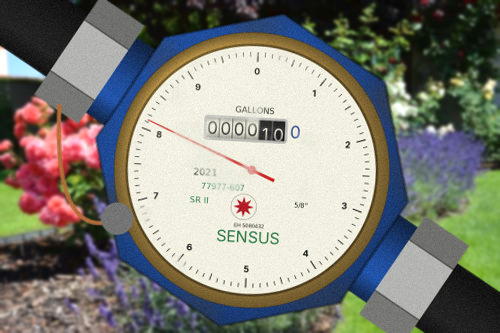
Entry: 98.1 gal
